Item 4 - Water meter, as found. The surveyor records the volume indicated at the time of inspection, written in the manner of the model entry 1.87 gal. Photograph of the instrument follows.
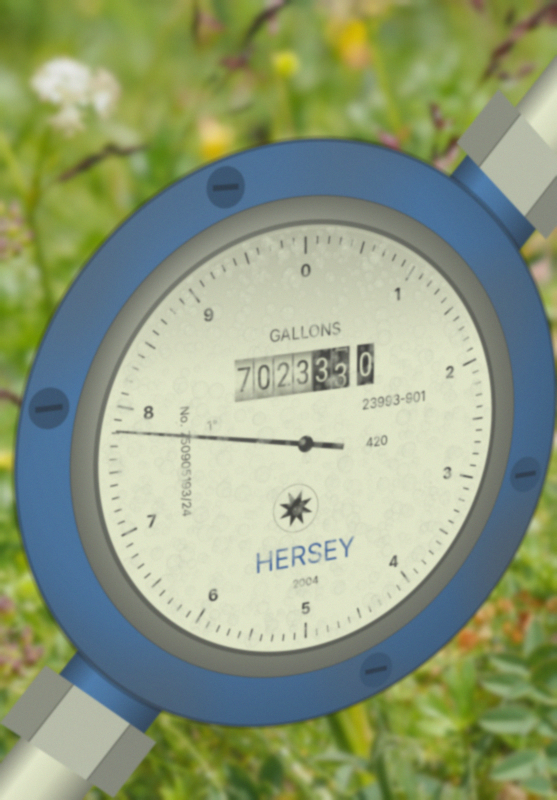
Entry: 7023327.8 gal
